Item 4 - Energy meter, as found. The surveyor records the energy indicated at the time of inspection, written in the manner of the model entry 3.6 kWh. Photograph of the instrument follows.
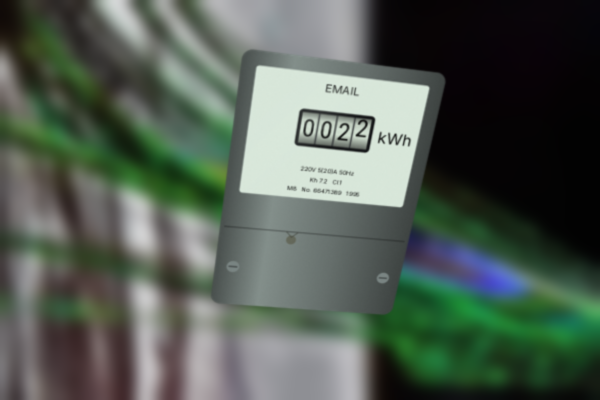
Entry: 22 kWh
